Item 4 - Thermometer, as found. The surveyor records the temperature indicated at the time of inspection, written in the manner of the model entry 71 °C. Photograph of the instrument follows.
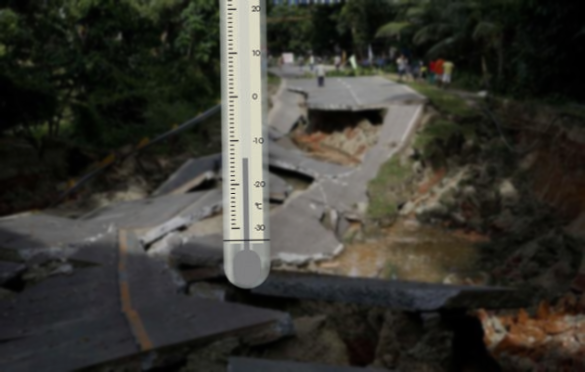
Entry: -14 °C
